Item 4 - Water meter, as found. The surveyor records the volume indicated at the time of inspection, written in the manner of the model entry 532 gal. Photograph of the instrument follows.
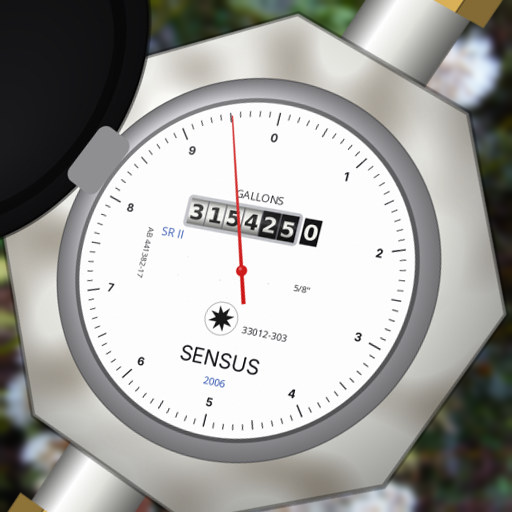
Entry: 3154249.5 gal
